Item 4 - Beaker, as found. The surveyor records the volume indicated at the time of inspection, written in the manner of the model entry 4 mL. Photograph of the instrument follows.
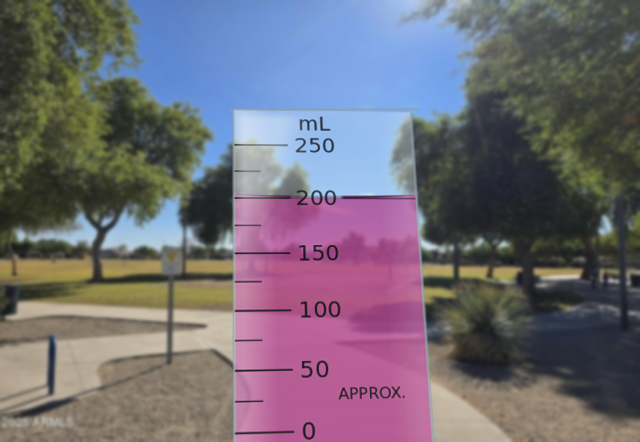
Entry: 200 mL
